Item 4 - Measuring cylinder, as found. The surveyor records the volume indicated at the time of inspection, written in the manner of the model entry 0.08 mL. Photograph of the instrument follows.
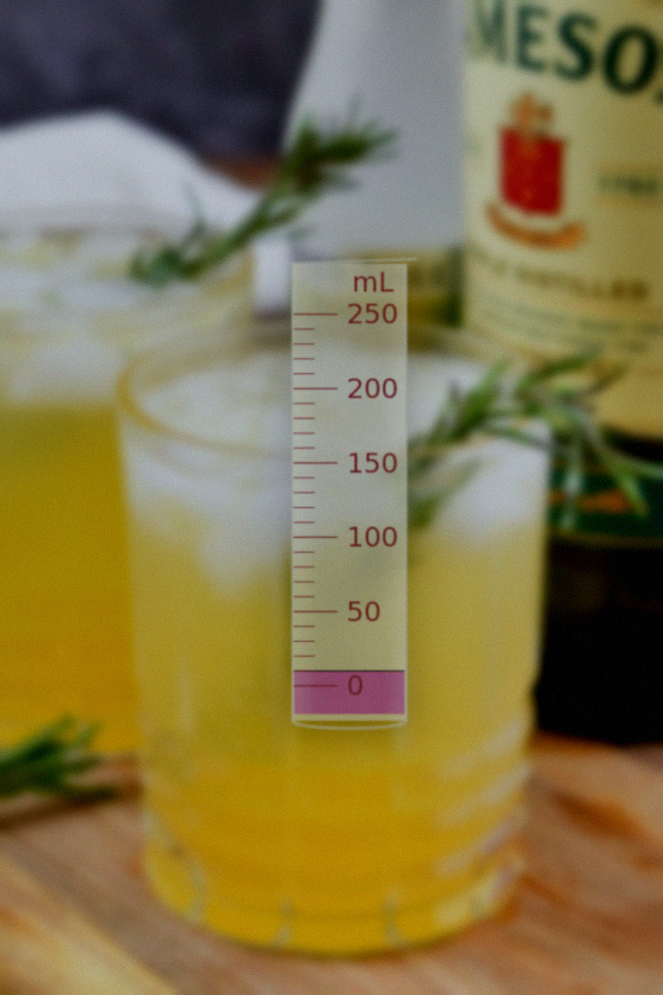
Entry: 10 mL
